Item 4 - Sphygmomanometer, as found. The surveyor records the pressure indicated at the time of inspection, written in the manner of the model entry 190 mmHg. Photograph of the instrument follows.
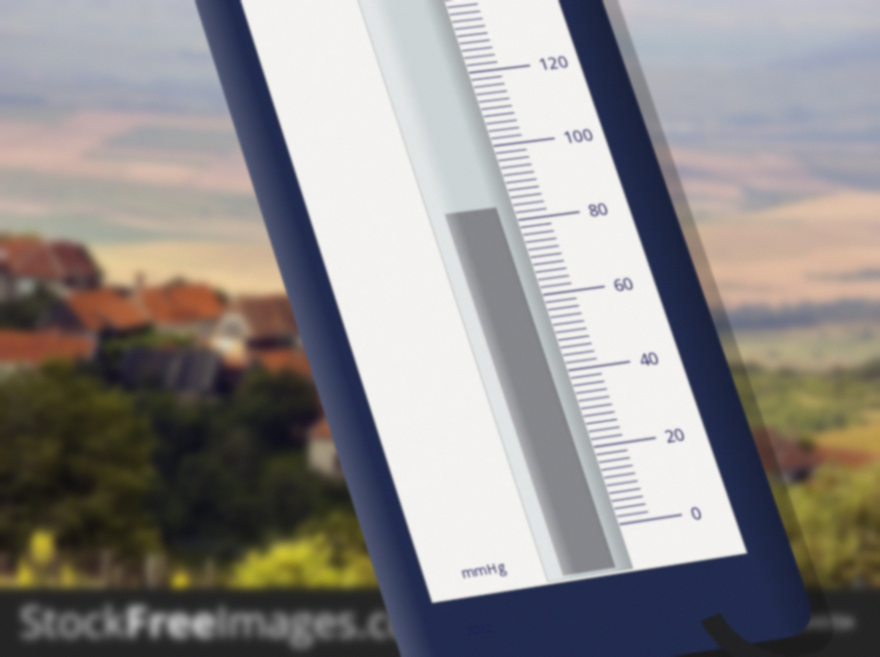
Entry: 84 mmHg
